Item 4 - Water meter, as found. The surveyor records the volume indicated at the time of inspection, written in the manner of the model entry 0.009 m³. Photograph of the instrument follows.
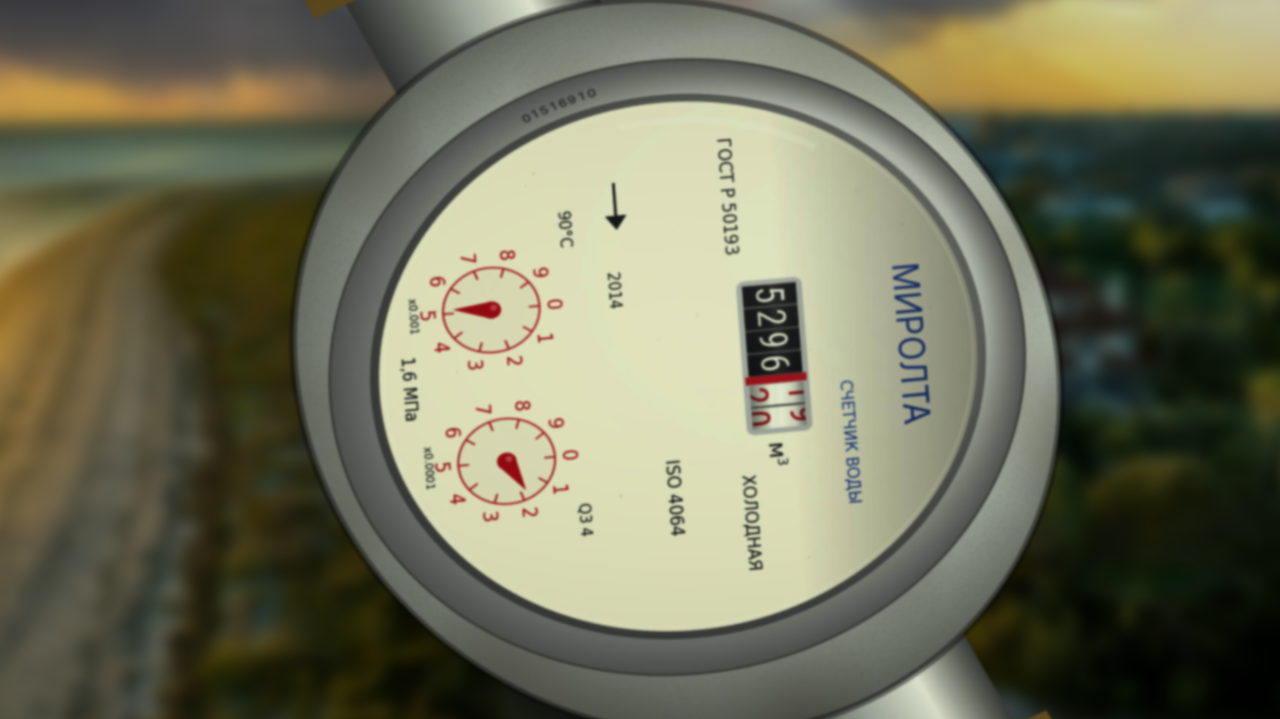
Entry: 5296.1951 m³
